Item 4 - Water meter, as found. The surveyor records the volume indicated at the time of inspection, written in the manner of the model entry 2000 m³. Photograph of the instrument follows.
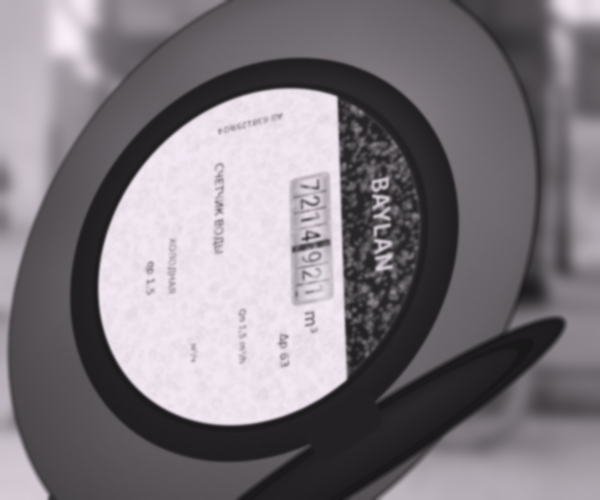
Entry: 7214.921 m³
